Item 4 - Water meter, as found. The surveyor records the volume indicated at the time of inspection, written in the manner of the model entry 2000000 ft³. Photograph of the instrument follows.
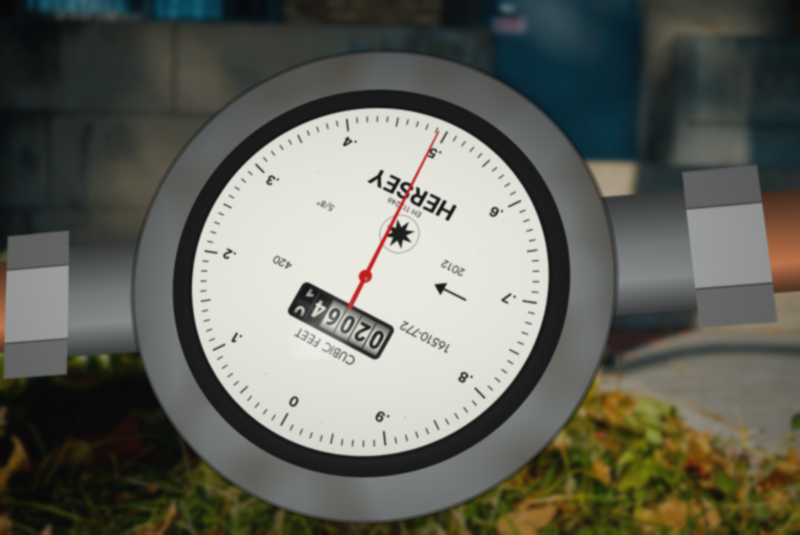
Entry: 20640.49 ft³
